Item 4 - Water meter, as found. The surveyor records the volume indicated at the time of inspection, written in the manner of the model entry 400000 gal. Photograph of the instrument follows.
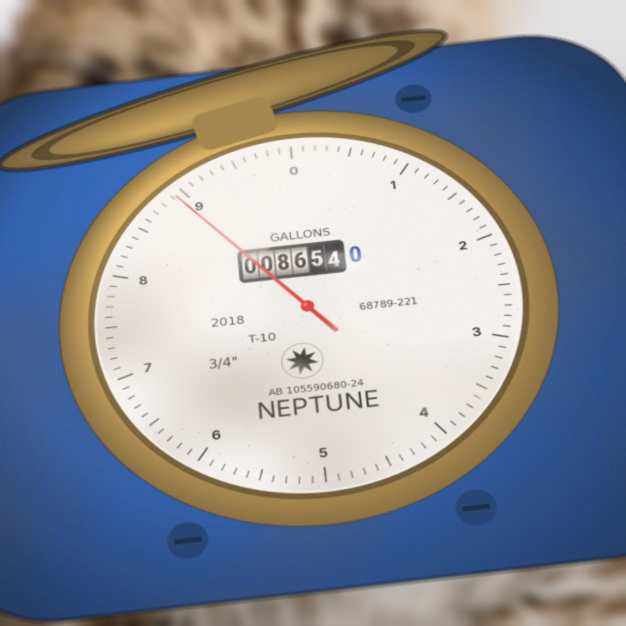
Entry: 86538.9 gal
